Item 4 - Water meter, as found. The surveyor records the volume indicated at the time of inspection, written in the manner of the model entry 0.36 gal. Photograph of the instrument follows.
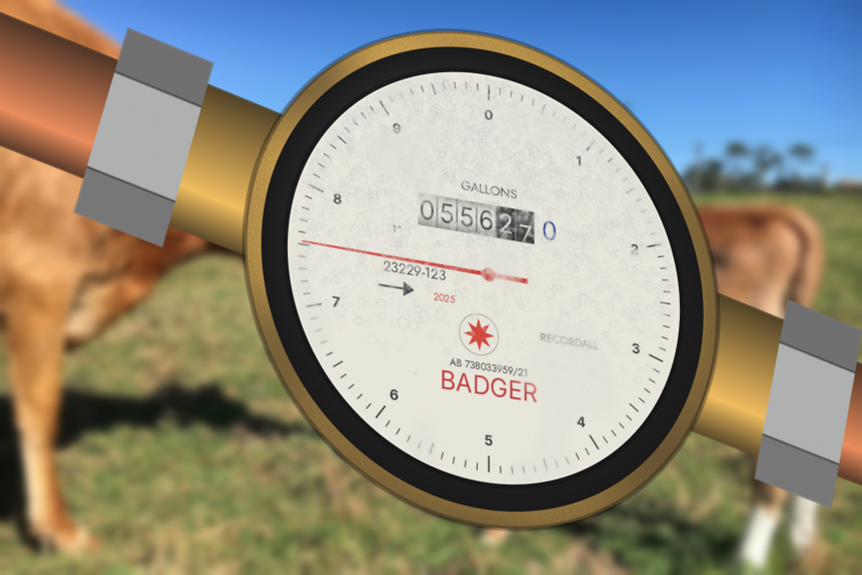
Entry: 556267.5 gal
